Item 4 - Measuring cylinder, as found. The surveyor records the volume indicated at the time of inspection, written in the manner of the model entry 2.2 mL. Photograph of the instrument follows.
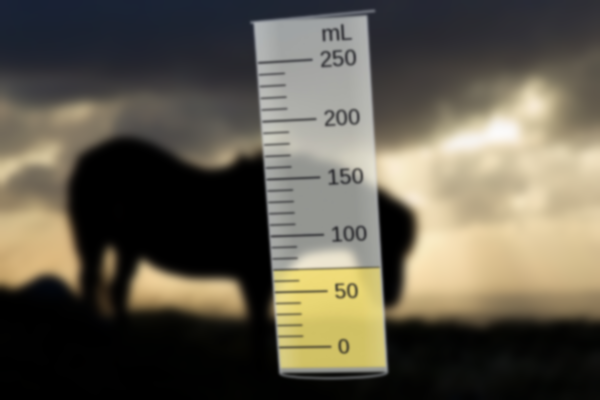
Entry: 70 mL
